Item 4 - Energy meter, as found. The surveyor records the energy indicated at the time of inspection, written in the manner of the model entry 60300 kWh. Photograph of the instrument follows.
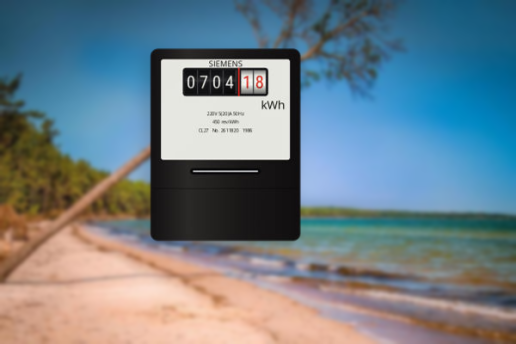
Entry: 704.18 kWh
